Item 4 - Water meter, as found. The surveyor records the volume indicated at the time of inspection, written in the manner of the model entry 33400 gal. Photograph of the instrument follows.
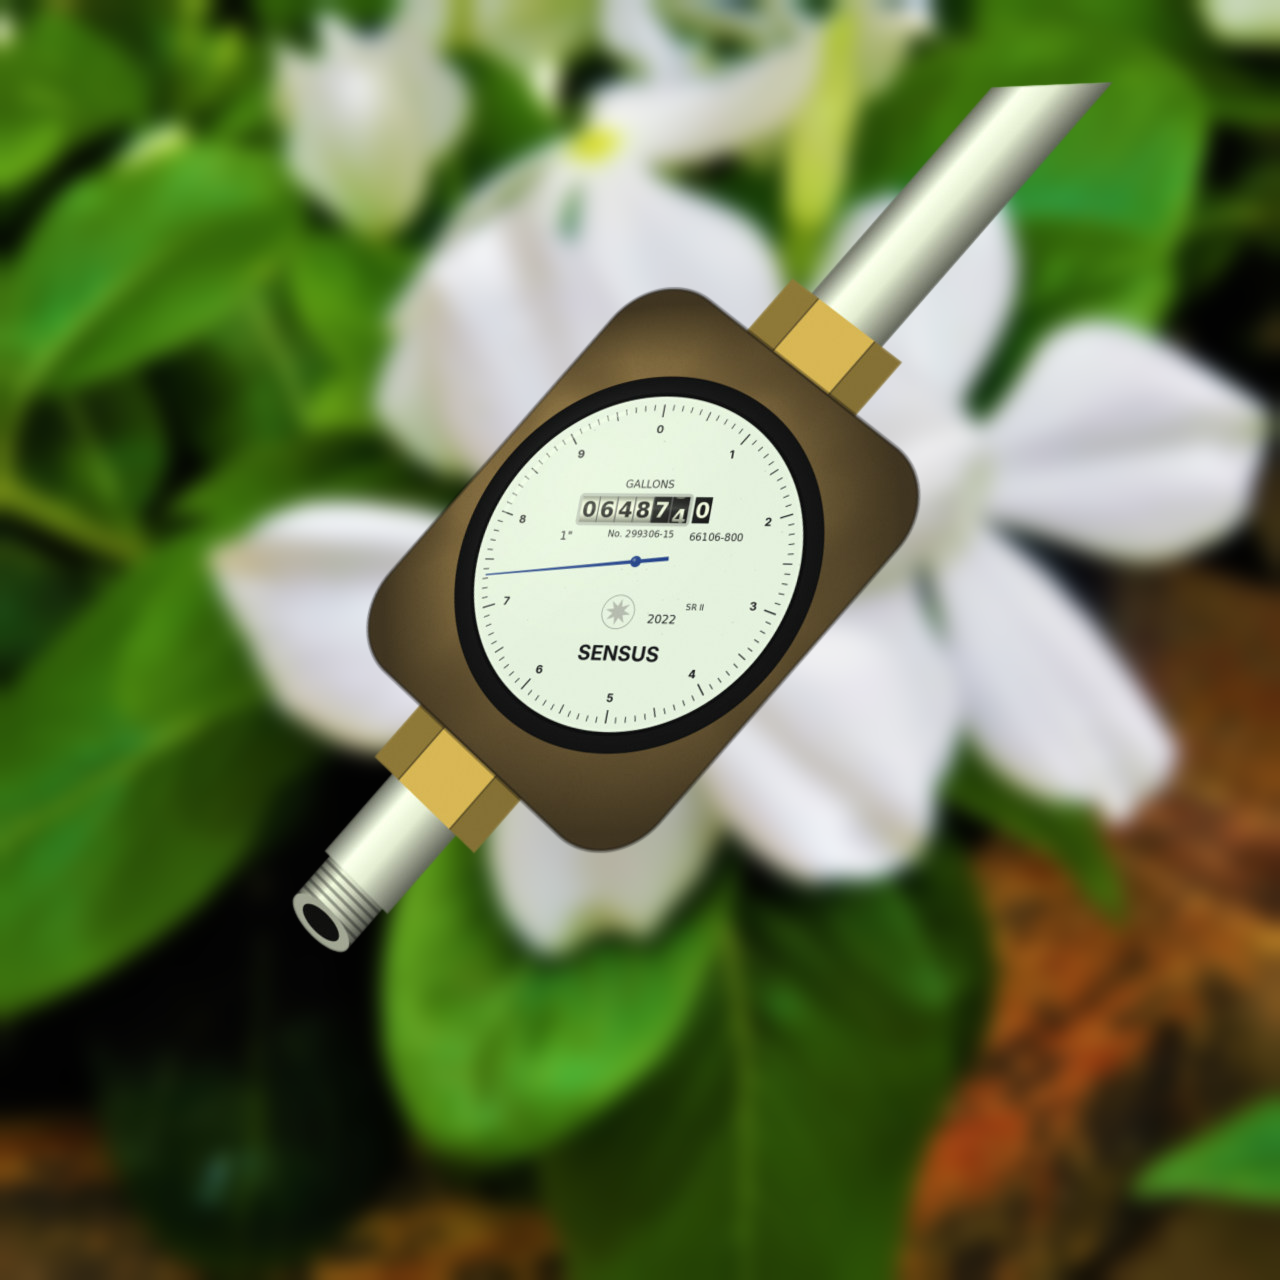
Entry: 648737.3 gal
